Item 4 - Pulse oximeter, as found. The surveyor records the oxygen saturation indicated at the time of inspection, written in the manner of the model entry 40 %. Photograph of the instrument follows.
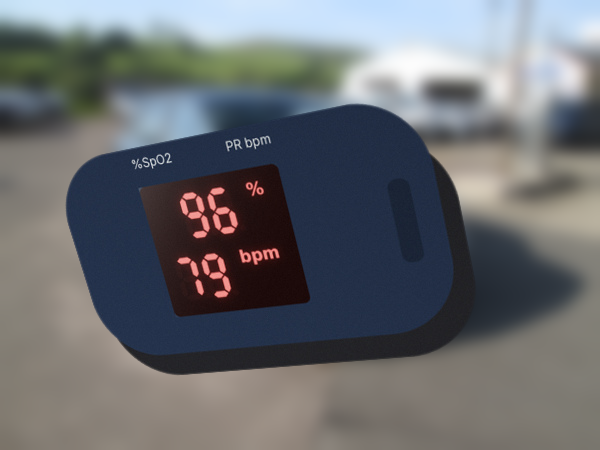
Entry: 96 %
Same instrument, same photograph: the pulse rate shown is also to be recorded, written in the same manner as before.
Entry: 79 bpm
